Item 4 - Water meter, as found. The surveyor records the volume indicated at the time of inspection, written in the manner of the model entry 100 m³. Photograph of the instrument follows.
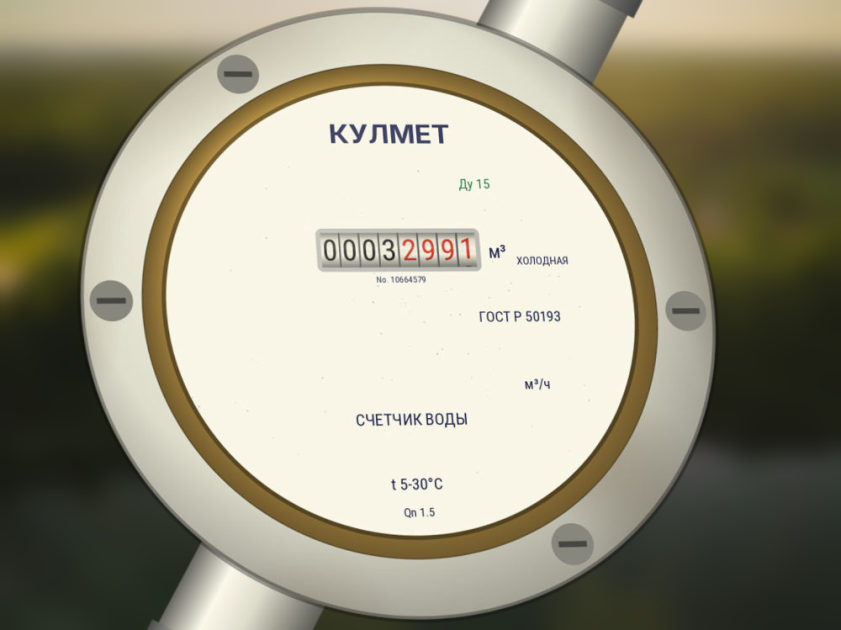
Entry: 3.2991 m³
